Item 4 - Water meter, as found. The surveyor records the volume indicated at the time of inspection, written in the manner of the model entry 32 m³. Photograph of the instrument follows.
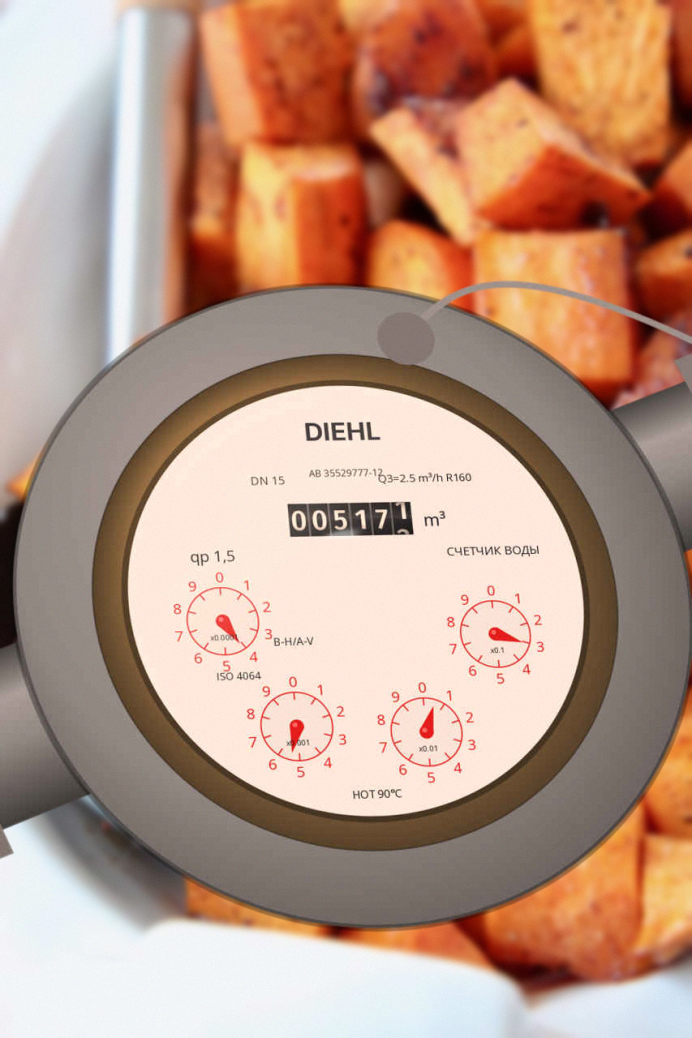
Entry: 5171.3054 m³
